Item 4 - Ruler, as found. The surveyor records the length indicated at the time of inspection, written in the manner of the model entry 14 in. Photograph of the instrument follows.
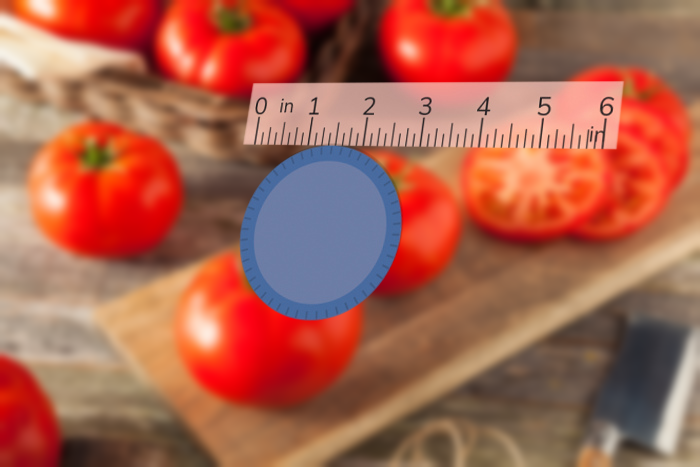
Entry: 2.875 in
